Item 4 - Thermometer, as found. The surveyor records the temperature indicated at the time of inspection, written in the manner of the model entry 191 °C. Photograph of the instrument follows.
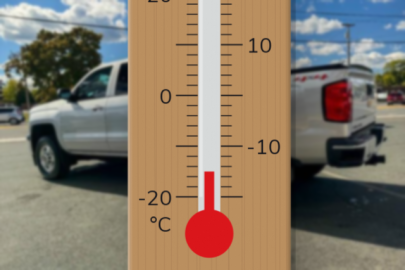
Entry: -15 °C
